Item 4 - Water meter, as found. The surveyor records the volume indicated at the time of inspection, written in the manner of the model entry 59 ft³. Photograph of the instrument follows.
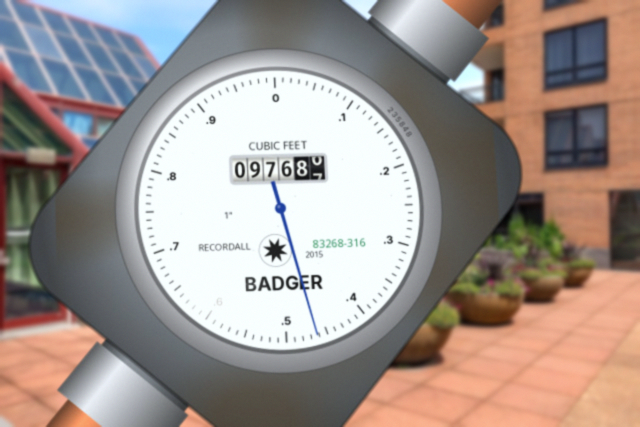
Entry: 97686.46 ft³
